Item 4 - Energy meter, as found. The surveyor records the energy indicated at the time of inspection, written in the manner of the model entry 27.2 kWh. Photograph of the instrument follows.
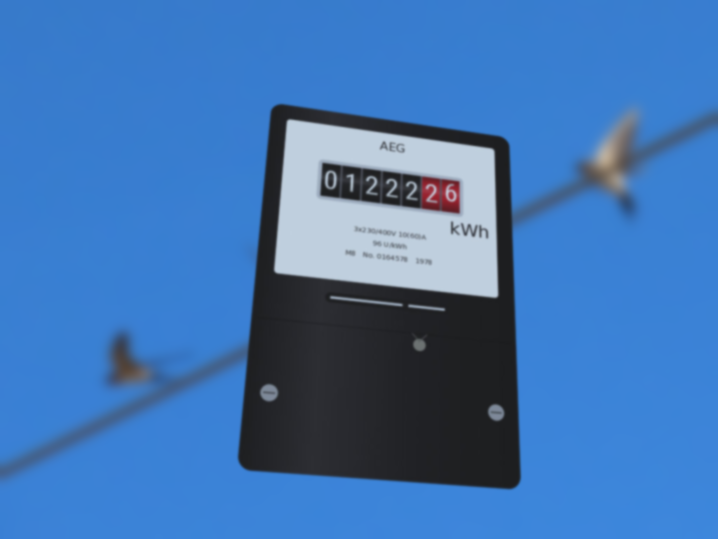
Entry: 1222.26 kWh
